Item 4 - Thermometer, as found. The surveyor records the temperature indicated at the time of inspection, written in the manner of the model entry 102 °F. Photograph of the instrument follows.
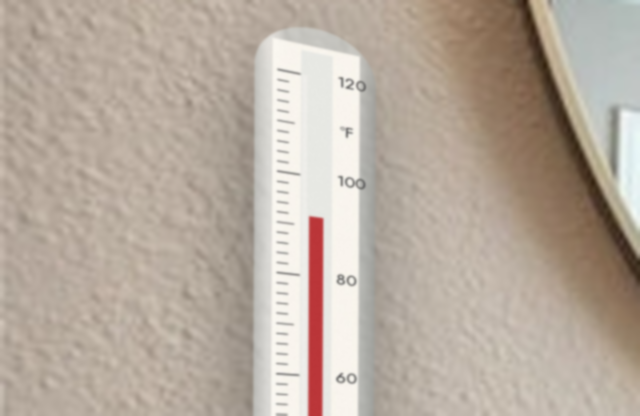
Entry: 92 °F
